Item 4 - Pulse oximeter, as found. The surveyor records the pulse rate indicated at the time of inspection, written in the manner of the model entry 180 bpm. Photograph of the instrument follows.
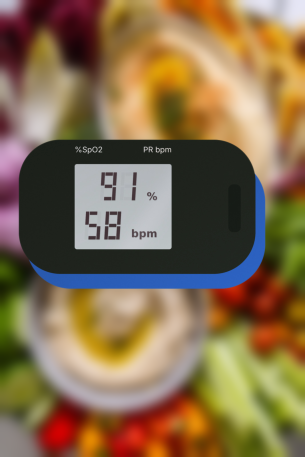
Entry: 58 bpm
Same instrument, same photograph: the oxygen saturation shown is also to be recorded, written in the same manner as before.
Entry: 91 %
